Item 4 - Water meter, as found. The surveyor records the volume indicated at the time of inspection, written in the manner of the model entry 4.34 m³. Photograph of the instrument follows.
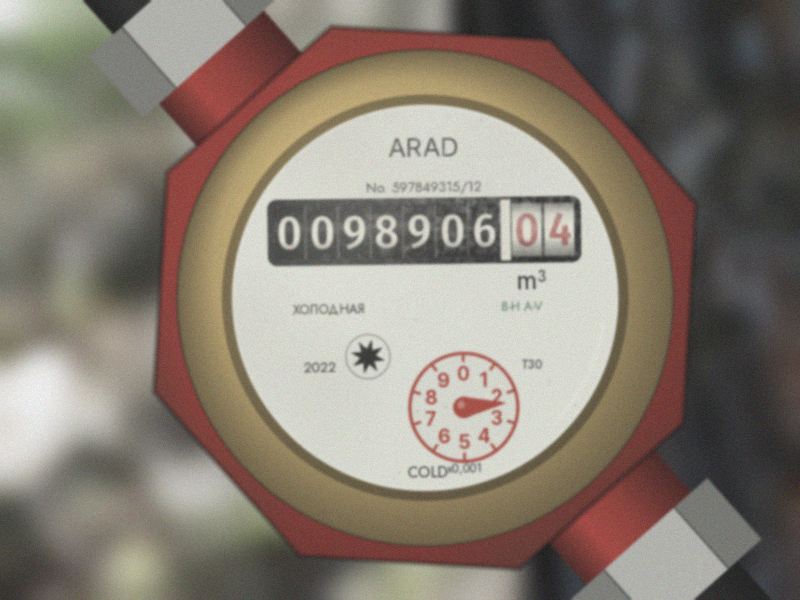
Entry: 98906.042 m³
